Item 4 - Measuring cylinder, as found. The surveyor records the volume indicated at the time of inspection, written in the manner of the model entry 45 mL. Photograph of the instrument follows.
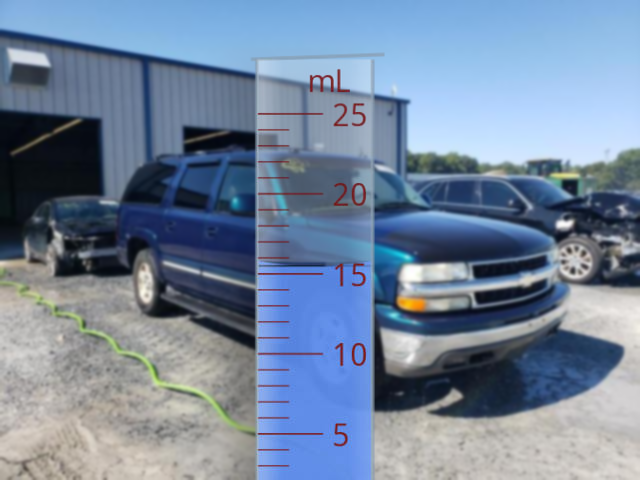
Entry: 15.5 mL
